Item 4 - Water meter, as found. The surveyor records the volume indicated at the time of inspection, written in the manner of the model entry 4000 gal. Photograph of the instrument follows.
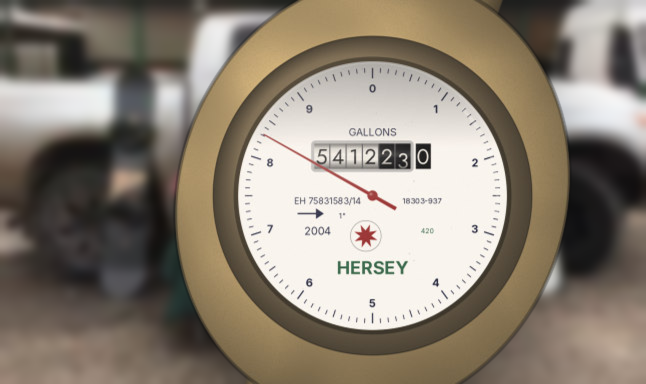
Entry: 5412228.3 gal
